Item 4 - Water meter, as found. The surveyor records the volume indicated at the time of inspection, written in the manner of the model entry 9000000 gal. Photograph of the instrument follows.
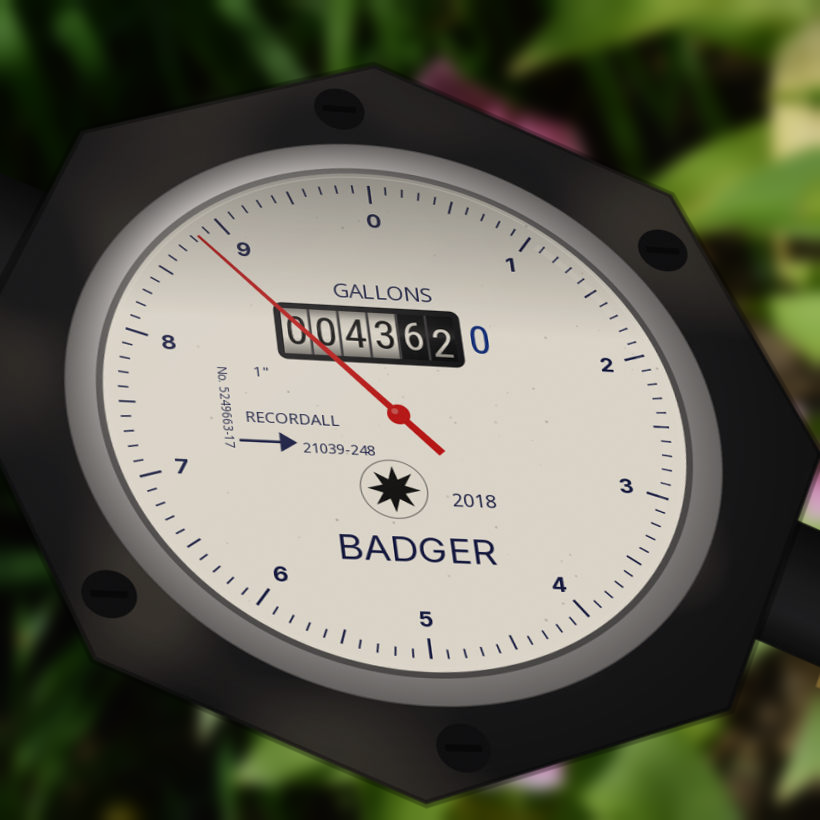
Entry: 43618.8 gal
